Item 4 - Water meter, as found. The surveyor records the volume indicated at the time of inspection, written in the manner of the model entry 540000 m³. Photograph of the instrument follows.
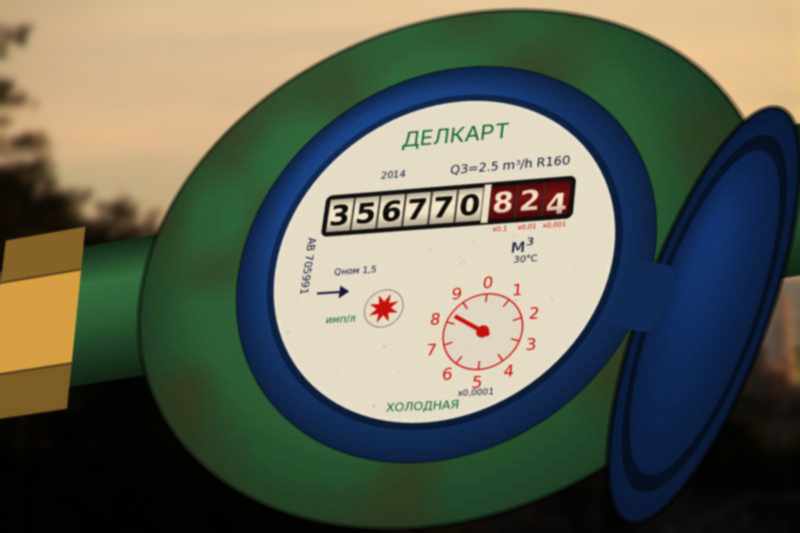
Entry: 356770.8238 m³
